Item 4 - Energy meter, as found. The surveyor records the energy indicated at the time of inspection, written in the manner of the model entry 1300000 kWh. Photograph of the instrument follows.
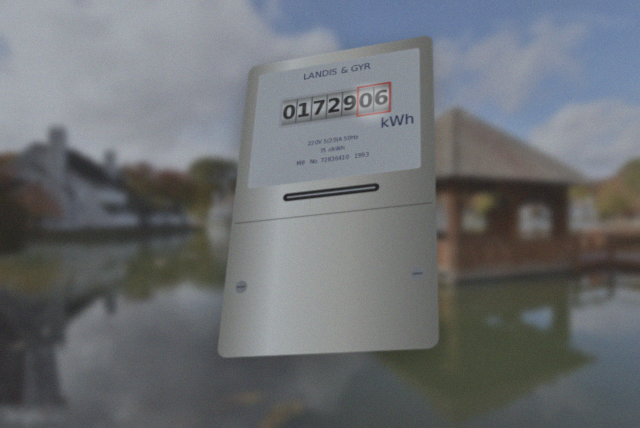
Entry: 1729.06 kWh
